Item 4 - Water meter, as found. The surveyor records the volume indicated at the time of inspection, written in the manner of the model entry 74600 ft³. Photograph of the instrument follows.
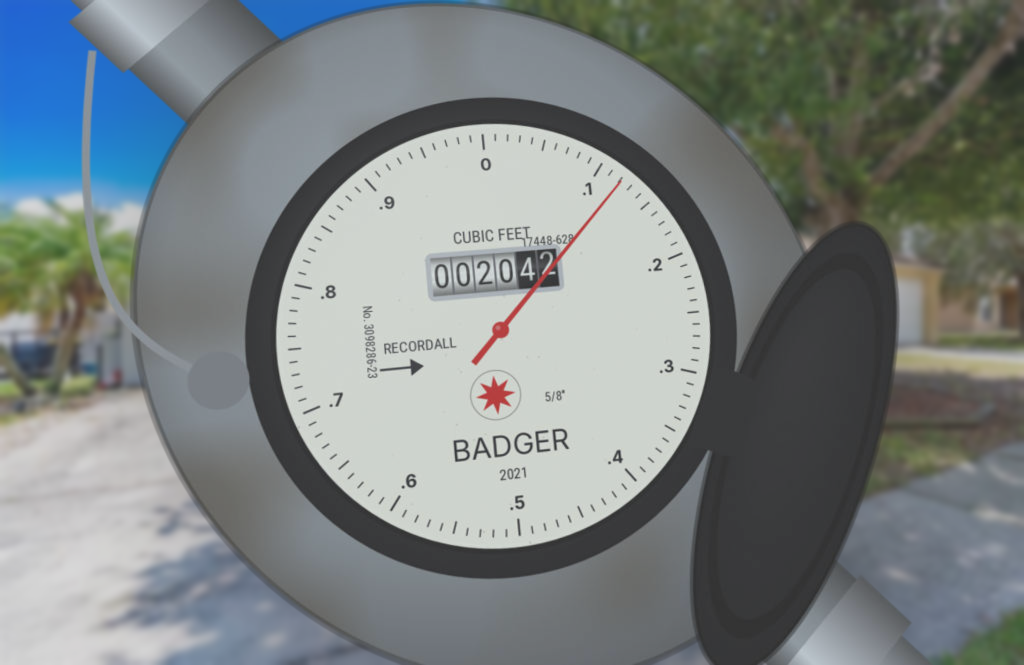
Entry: 2042.12 ft³
